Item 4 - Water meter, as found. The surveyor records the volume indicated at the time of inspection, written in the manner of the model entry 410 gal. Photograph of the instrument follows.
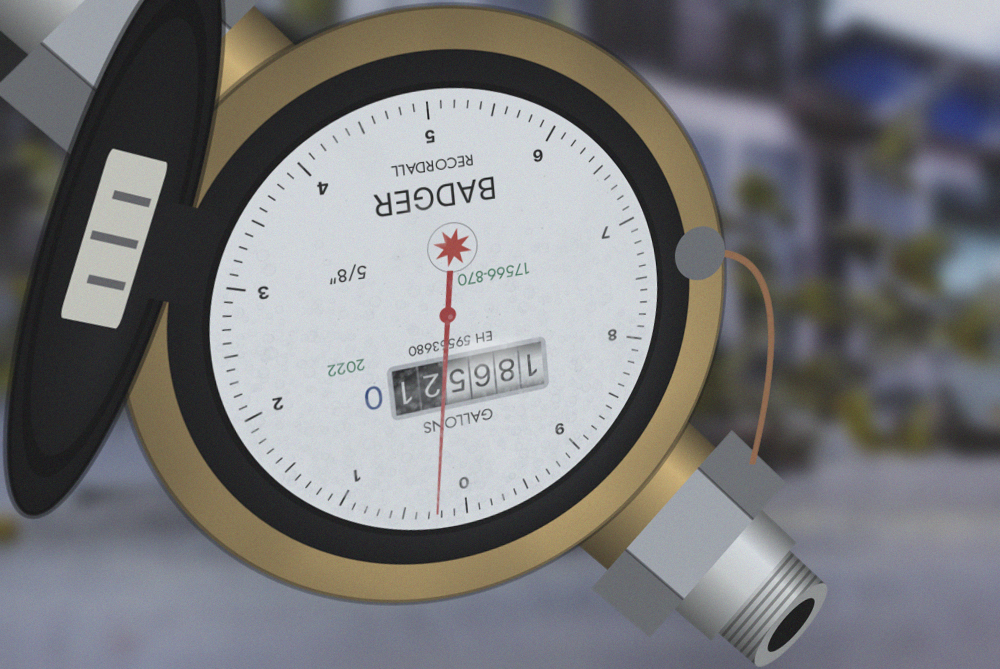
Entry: 1865210.2 gal
